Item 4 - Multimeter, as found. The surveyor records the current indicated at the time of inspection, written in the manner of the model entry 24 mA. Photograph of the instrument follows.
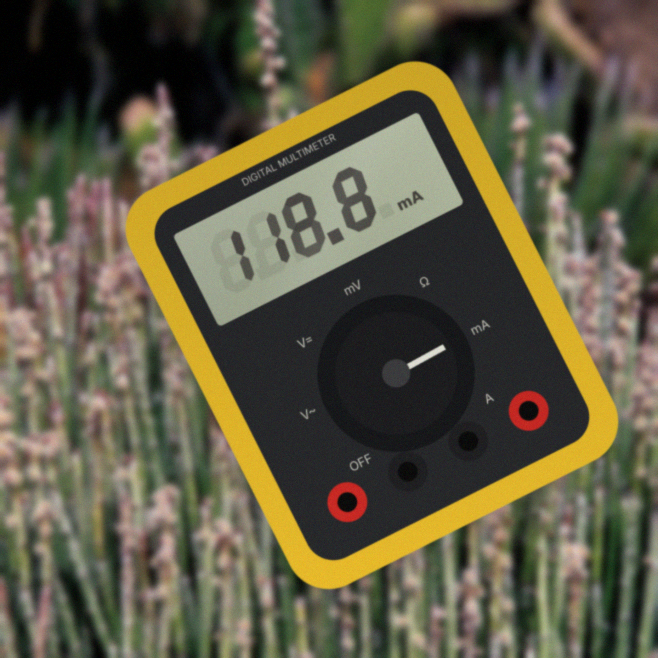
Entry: 118.8 mA
